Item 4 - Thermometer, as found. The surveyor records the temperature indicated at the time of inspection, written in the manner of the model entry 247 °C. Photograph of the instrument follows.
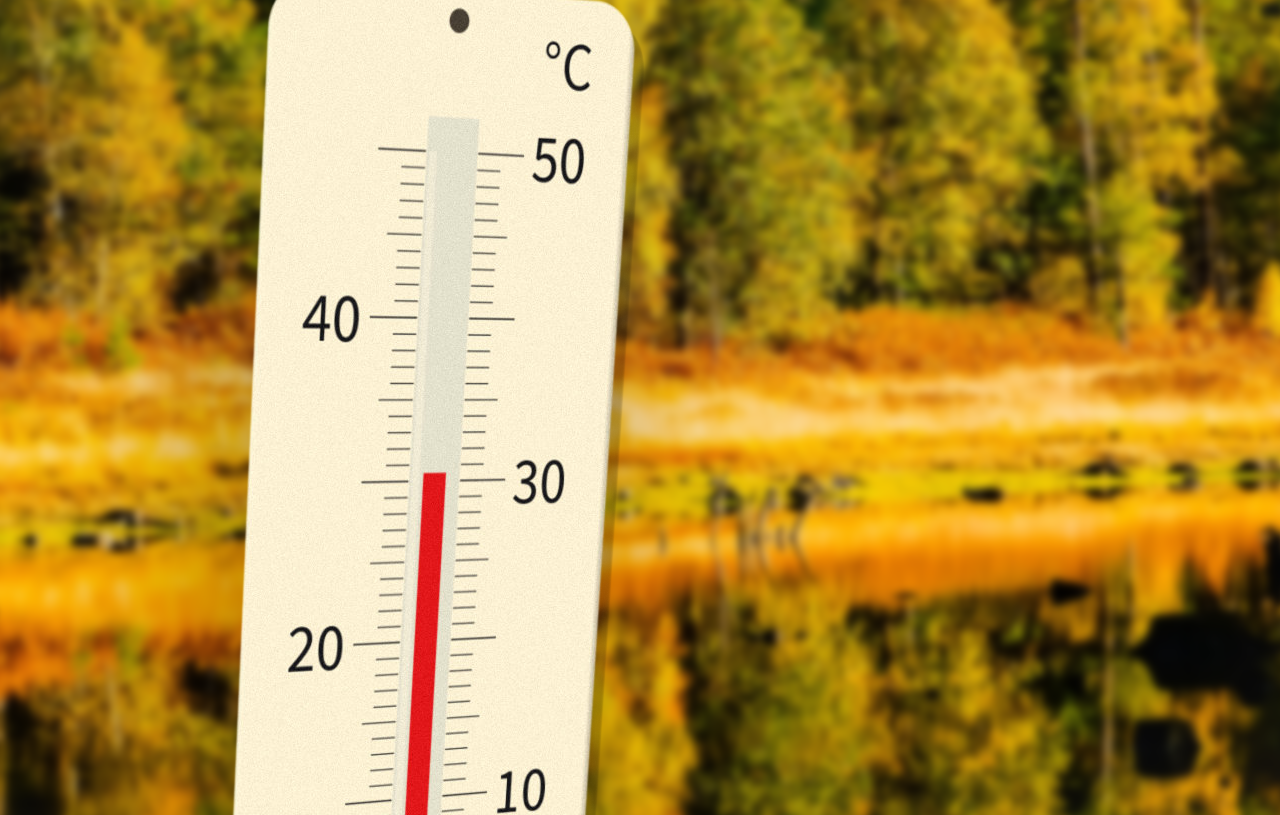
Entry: 30.5 °C
